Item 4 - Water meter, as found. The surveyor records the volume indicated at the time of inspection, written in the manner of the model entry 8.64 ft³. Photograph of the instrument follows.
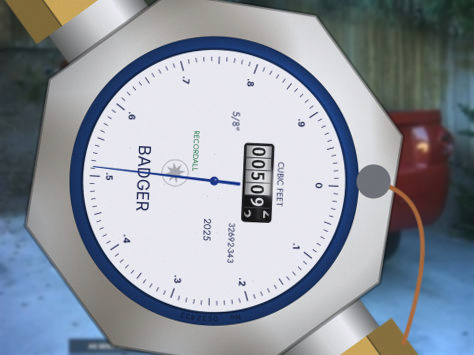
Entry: 5092.51 ft³
